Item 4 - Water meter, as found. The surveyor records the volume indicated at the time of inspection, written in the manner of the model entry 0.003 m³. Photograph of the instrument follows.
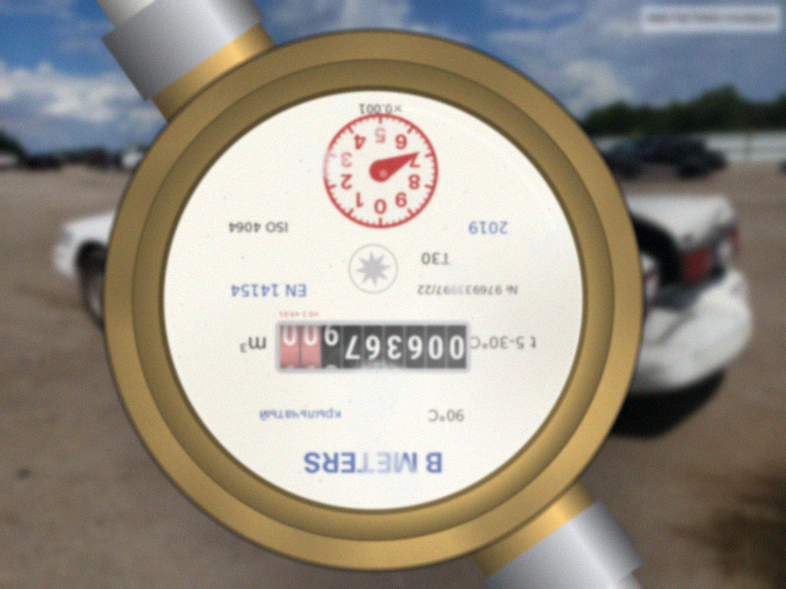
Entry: 63678.996 m³
